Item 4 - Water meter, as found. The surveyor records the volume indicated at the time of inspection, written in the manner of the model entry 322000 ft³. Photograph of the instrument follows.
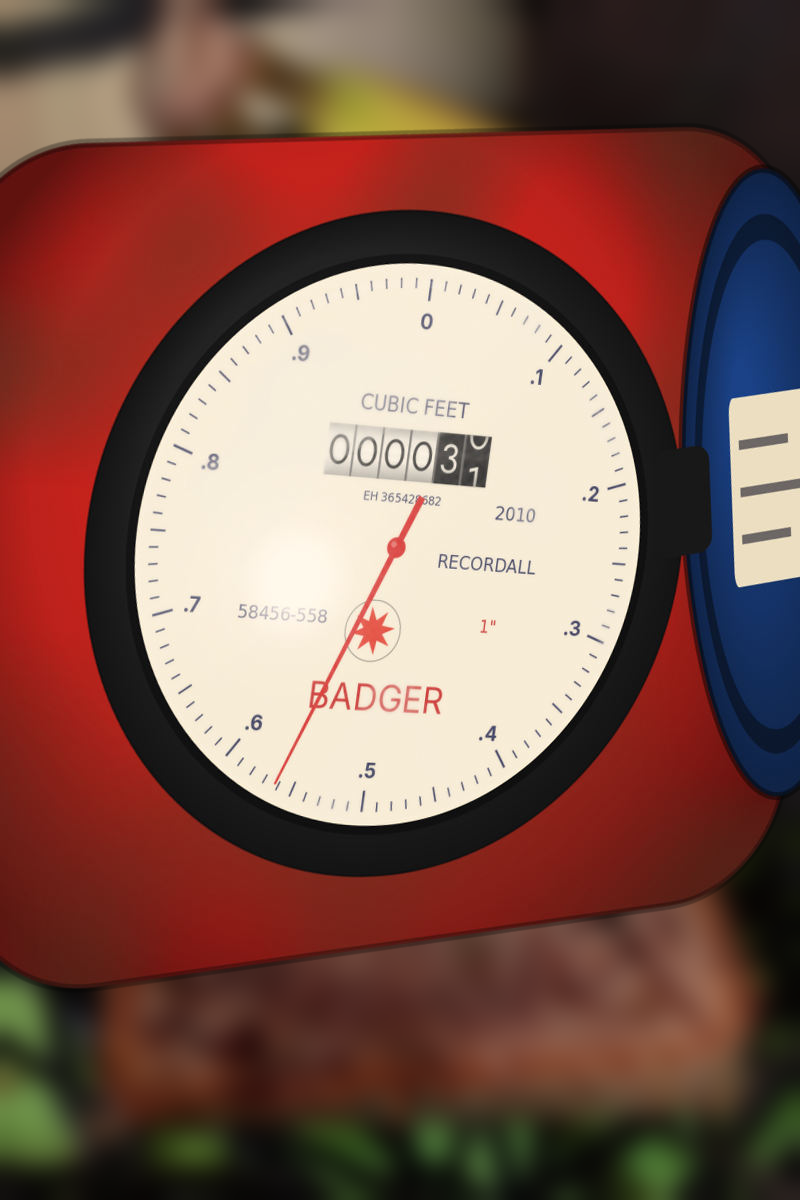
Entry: 30.56 ft³
